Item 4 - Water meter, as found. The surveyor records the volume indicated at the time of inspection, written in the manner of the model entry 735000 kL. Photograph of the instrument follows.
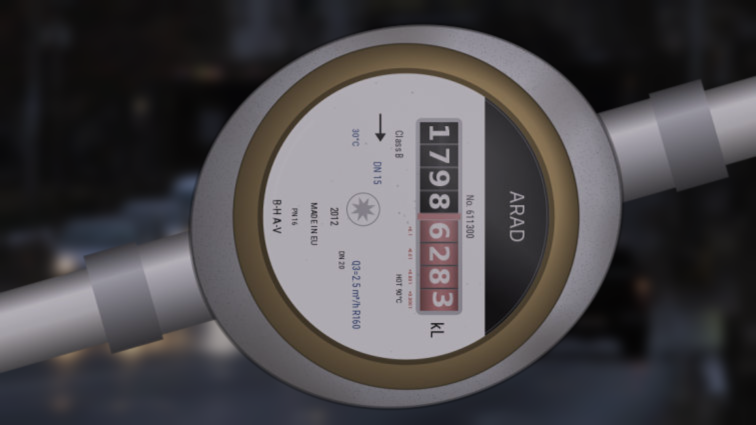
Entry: 1798.6283 kL
